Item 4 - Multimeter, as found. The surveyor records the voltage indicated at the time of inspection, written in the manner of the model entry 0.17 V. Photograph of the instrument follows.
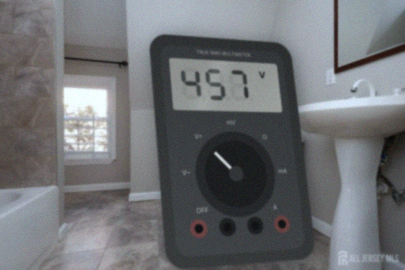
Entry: 457 V
